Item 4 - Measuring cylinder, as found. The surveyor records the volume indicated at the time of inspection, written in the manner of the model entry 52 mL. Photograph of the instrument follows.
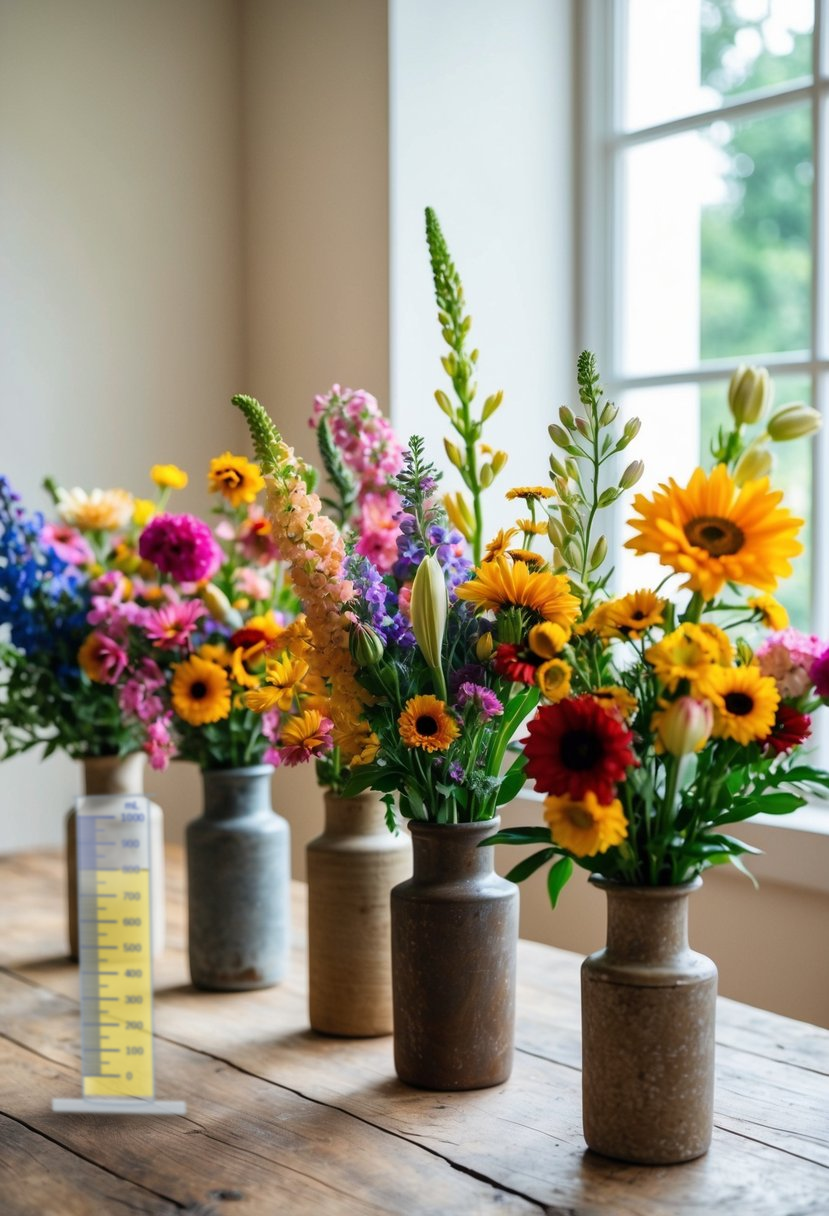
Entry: 800 mL
